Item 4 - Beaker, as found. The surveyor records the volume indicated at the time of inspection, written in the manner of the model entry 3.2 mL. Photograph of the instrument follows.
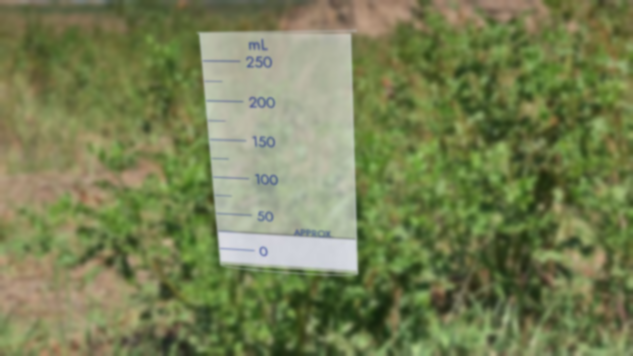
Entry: 25 mL
